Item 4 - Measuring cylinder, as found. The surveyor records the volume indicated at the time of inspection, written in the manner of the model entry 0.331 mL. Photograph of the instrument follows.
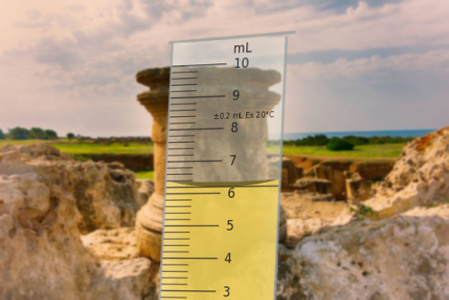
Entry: 6.2 mL
